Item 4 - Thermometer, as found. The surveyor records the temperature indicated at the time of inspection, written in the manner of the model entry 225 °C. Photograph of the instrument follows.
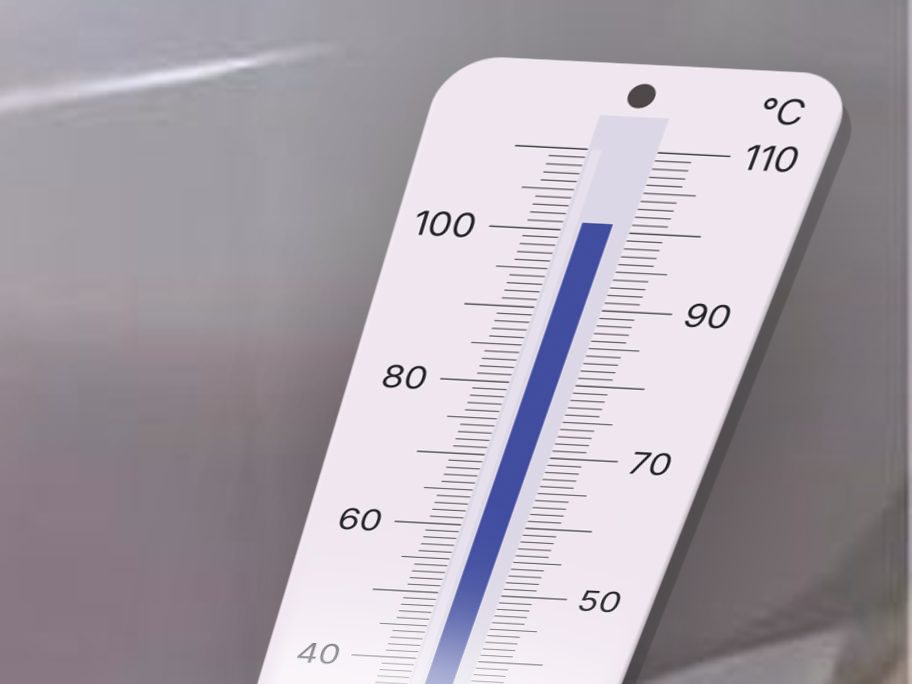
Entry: 101 °C
